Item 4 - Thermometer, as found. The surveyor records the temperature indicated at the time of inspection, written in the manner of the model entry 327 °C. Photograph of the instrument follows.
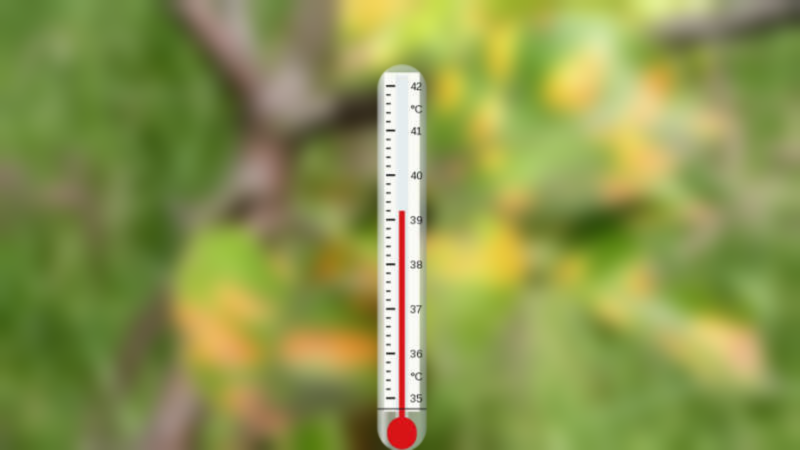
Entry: 39.2 °C
